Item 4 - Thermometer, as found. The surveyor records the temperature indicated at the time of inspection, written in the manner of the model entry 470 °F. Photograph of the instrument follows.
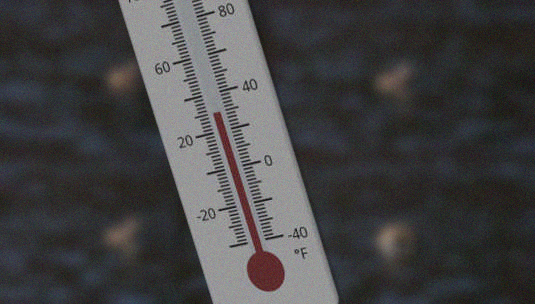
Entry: 30 °F
